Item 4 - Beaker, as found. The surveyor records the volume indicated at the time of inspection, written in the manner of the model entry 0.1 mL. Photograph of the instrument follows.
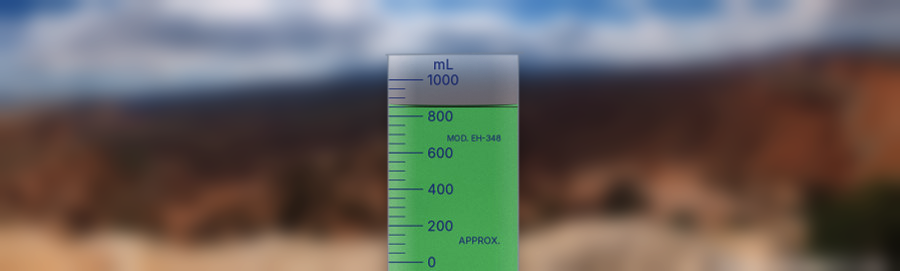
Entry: 850 mL
